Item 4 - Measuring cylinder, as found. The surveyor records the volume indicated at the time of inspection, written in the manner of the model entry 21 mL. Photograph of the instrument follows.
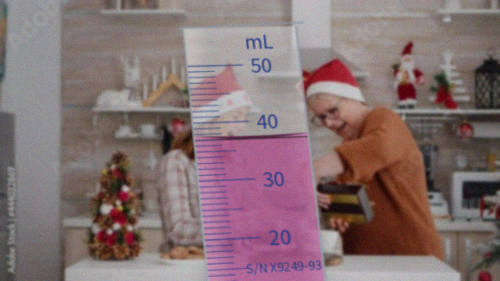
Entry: 37 mL
